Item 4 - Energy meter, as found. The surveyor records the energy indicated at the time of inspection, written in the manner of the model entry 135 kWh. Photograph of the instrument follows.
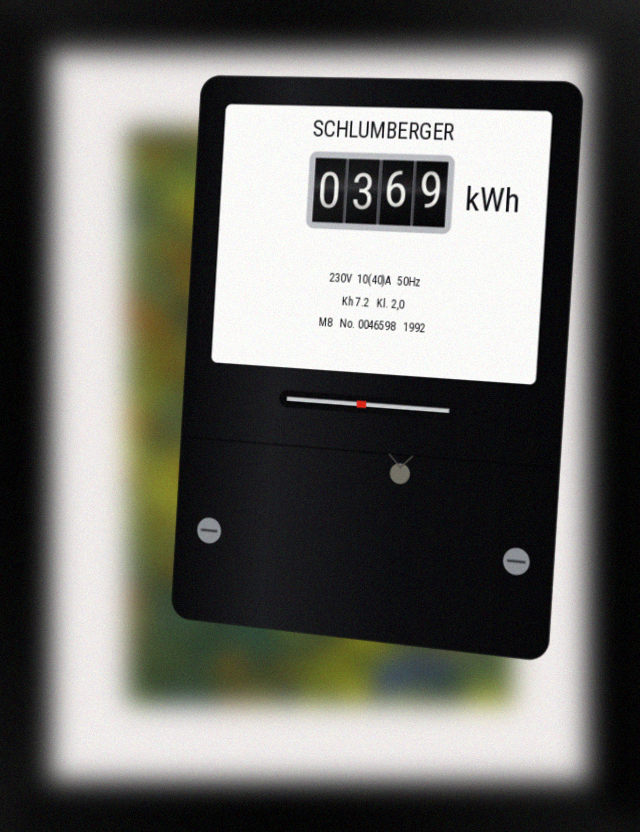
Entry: 369 kWh
